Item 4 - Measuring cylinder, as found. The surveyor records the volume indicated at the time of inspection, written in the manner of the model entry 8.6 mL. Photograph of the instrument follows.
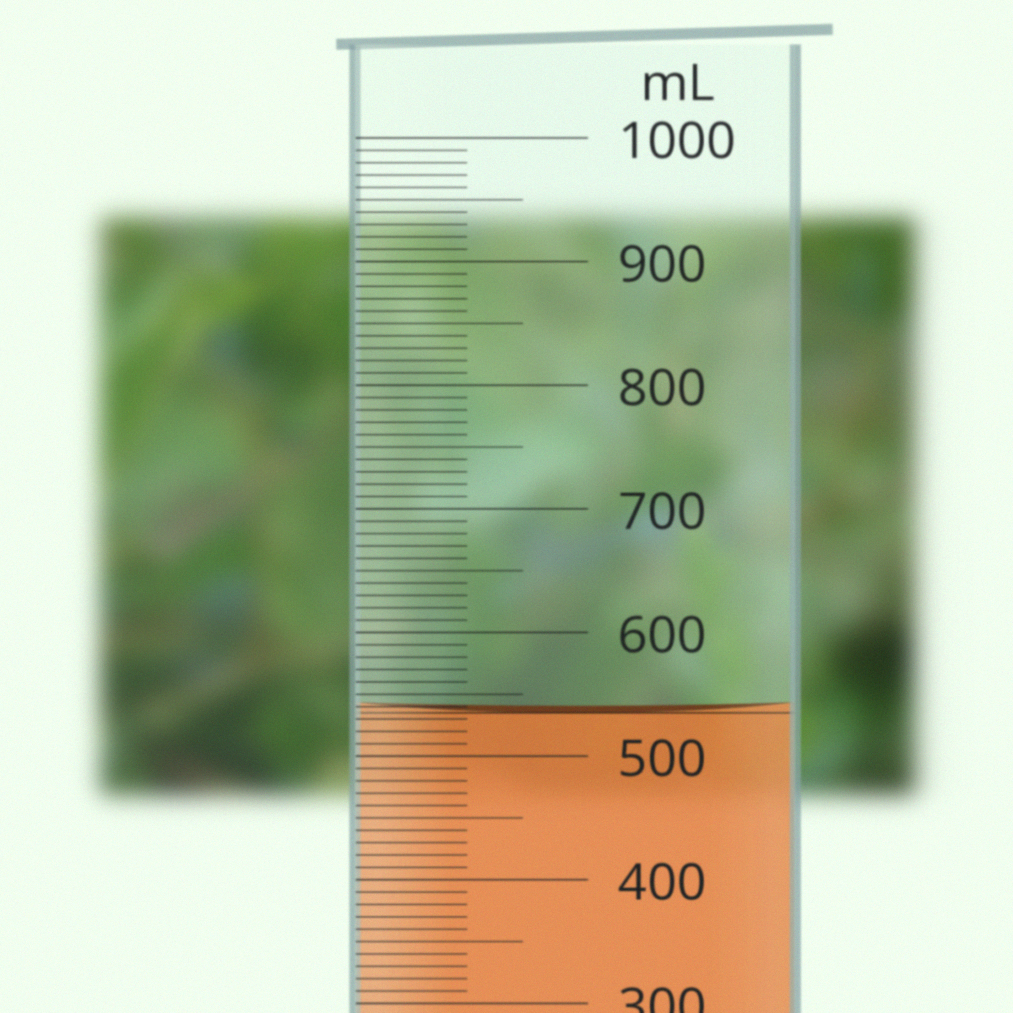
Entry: 535 mL
